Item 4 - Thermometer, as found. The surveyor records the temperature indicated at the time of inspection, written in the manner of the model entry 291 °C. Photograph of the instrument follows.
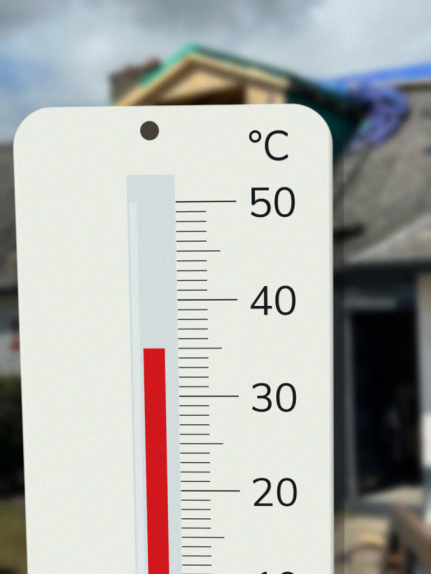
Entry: 35 °C
